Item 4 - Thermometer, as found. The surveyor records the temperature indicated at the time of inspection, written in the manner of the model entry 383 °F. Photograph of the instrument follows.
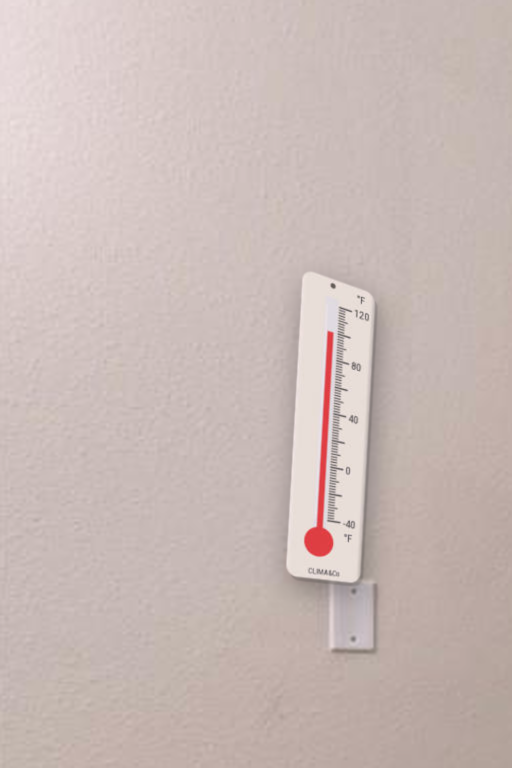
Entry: 100 °F
